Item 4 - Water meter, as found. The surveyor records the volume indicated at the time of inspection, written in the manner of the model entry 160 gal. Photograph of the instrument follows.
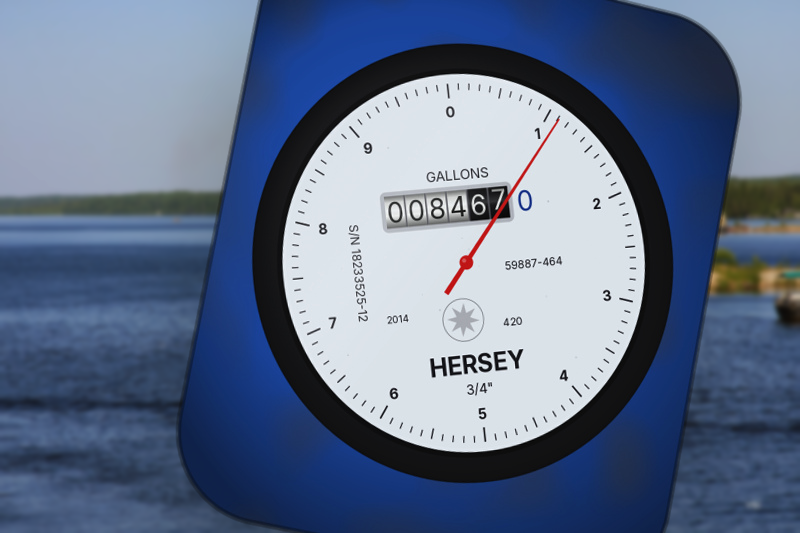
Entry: 84671.1 gal
